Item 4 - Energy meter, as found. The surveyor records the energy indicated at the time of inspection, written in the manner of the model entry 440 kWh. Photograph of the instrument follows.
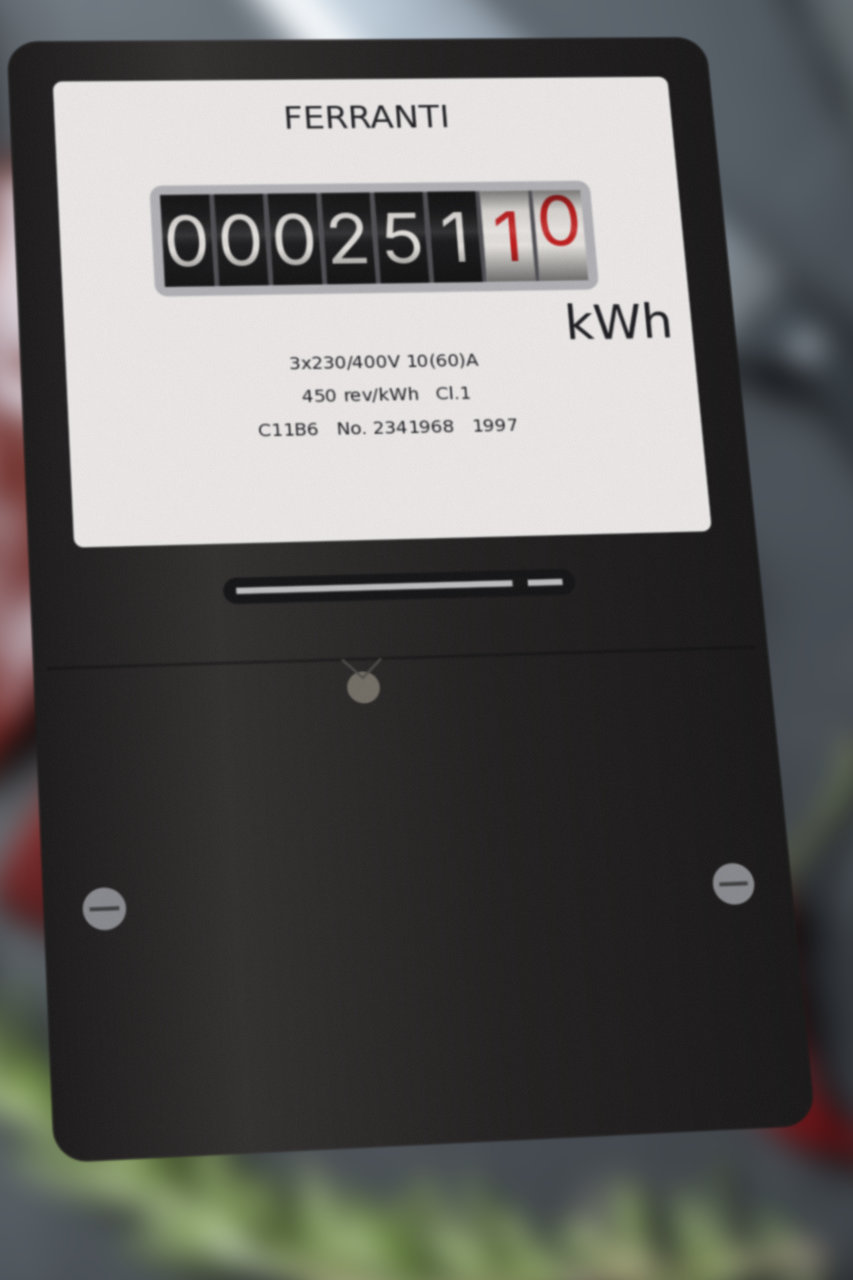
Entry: 251.10 kWh
